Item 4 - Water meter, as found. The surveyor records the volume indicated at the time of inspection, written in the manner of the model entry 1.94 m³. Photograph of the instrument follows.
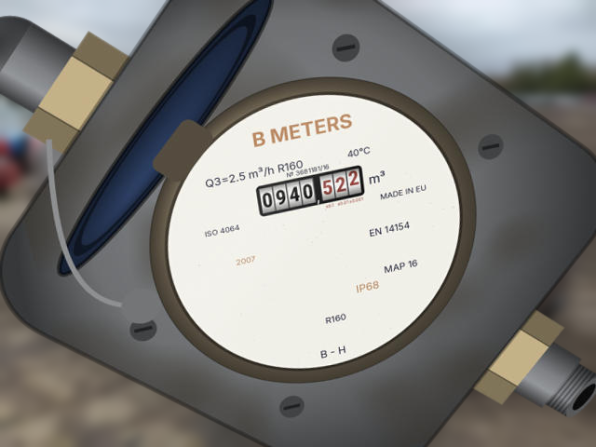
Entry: 940.522 m³
